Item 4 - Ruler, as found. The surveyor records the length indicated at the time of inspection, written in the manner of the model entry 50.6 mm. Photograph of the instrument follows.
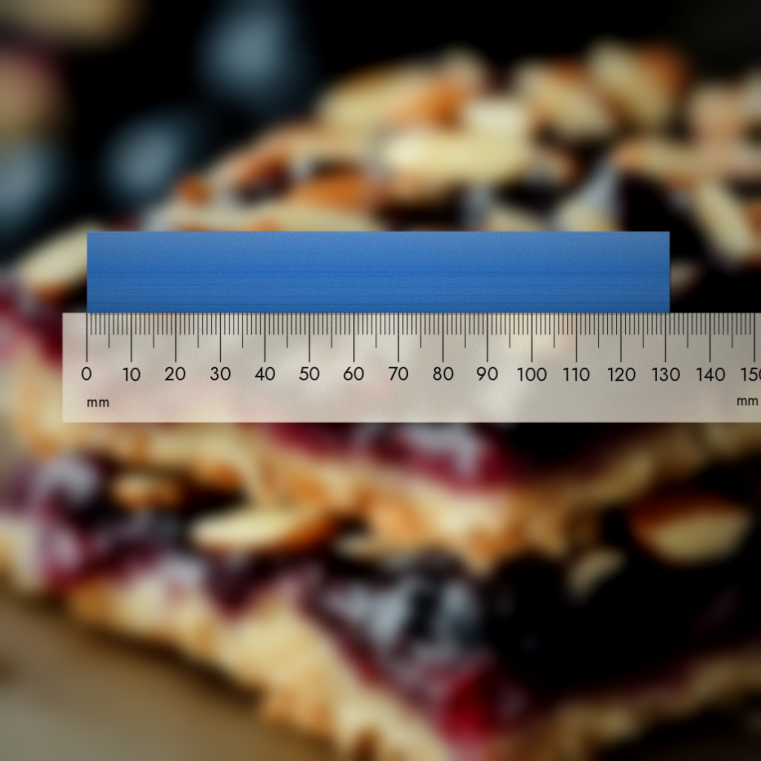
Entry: 131 mm
